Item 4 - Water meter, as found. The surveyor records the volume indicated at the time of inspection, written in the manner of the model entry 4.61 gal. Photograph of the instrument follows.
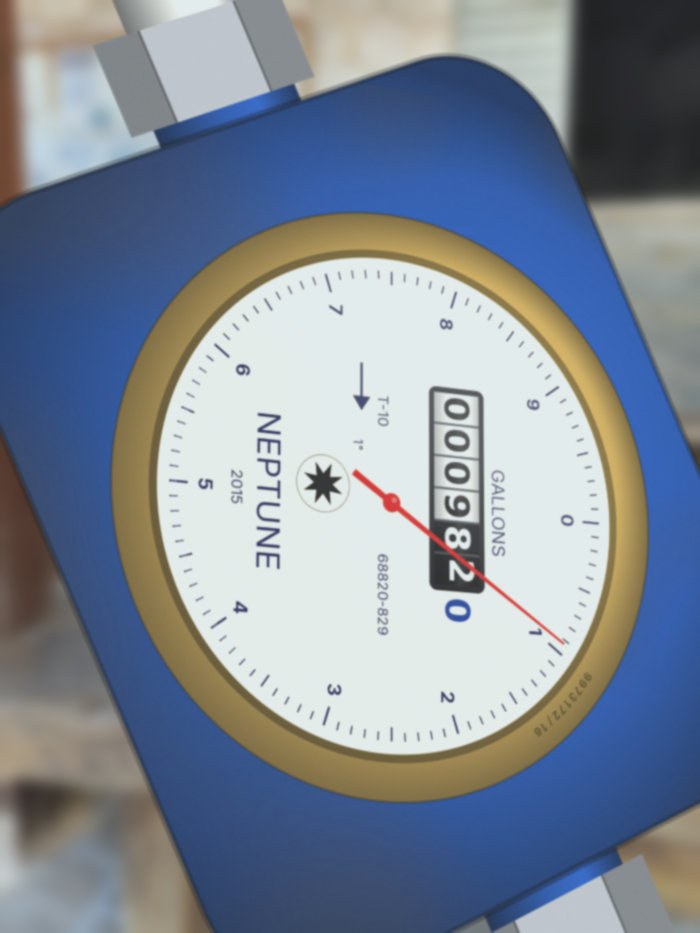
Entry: 9820.9 gal
